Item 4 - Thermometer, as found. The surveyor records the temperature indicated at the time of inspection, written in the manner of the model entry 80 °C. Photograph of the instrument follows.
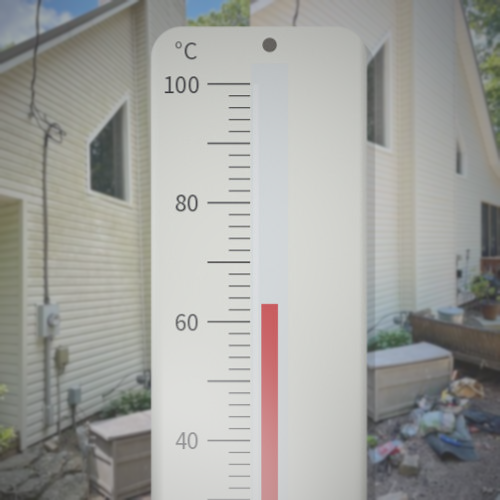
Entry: 63 °C
